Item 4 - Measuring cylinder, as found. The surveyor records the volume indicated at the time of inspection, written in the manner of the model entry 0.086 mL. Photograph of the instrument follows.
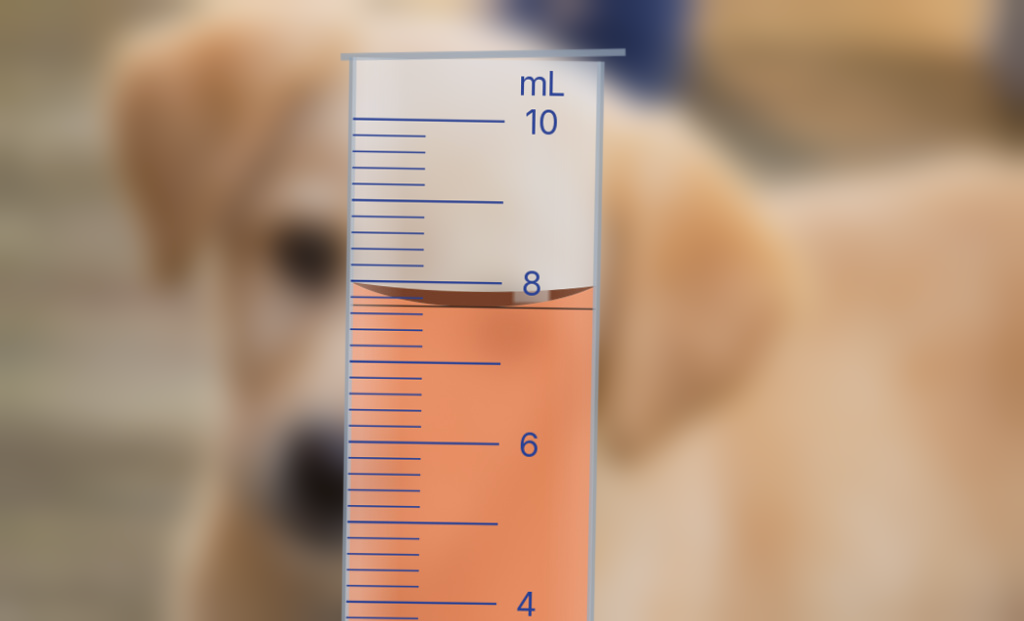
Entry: 7.7 mL
